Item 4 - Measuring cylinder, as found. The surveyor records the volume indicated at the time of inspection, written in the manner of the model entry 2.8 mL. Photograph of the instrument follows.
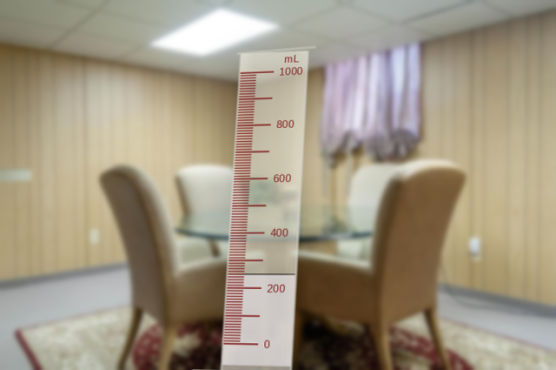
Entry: 250 mL
